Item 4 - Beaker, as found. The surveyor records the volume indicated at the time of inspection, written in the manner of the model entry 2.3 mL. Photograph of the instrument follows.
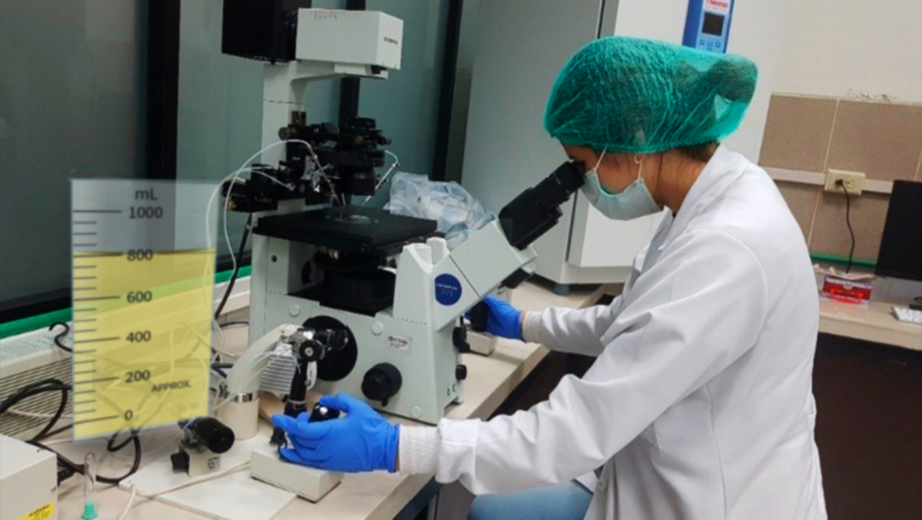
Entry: 800 mL
